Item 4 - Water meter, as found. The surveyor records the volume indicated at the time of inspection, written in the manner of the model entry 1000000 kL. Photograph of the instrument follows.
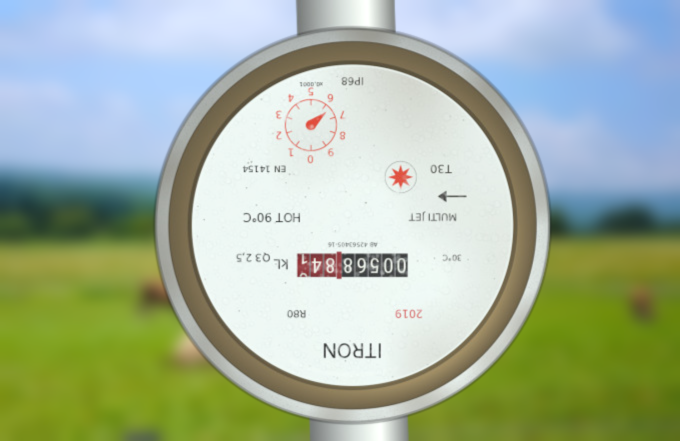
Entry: 568.8406 kL
